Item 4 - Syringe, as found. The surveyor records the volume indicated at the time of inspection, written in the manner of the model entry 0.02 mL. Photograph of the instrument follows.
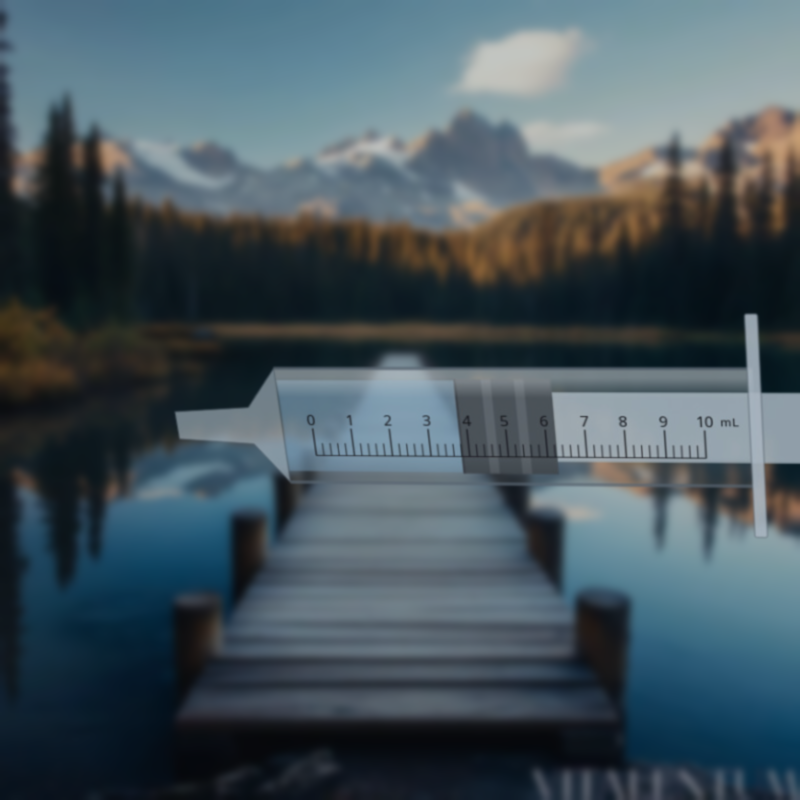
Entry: 3.8 mL
